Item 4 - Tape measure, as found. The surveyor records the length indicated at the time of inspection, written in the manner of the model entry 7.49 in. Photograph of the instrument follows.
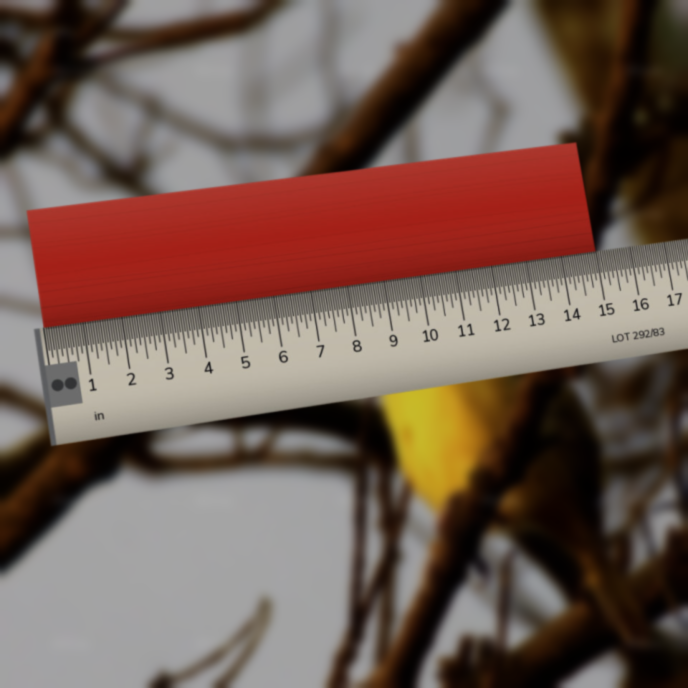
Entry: 15 in
